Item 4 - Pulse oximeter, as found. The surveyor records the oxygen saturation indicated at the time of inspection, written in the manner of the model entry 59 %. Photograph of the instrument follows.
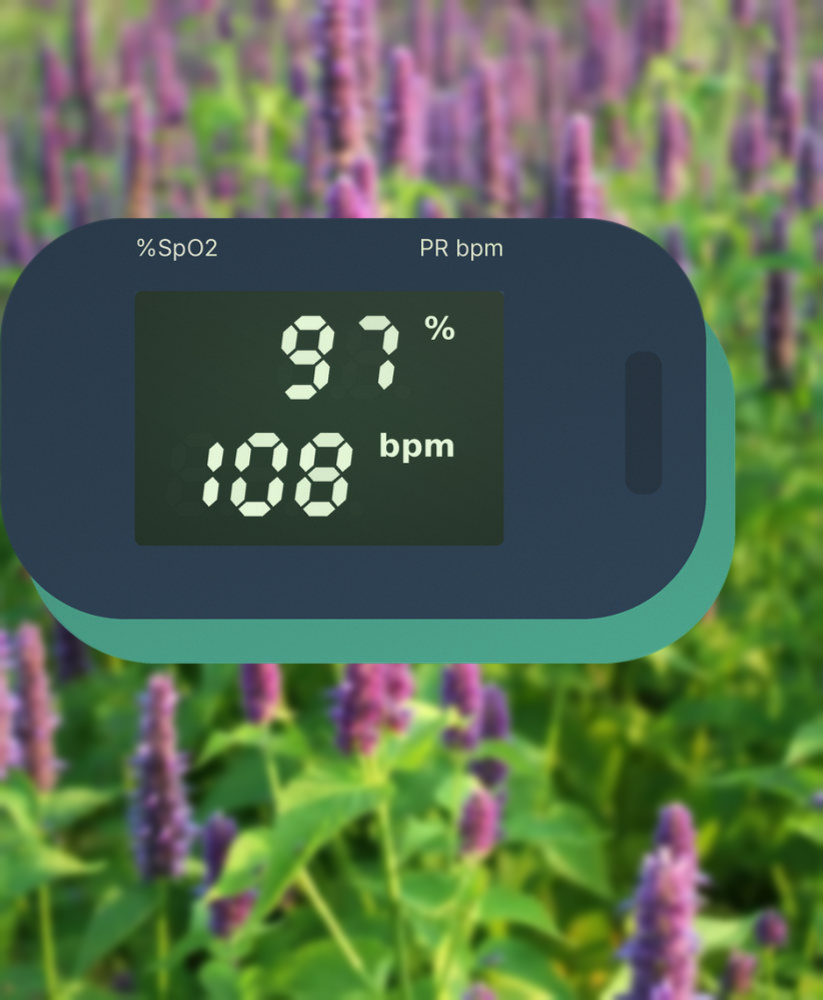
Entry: 97 %
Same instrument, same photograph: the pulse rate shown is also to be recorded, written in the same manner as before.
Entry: 108 bpm
